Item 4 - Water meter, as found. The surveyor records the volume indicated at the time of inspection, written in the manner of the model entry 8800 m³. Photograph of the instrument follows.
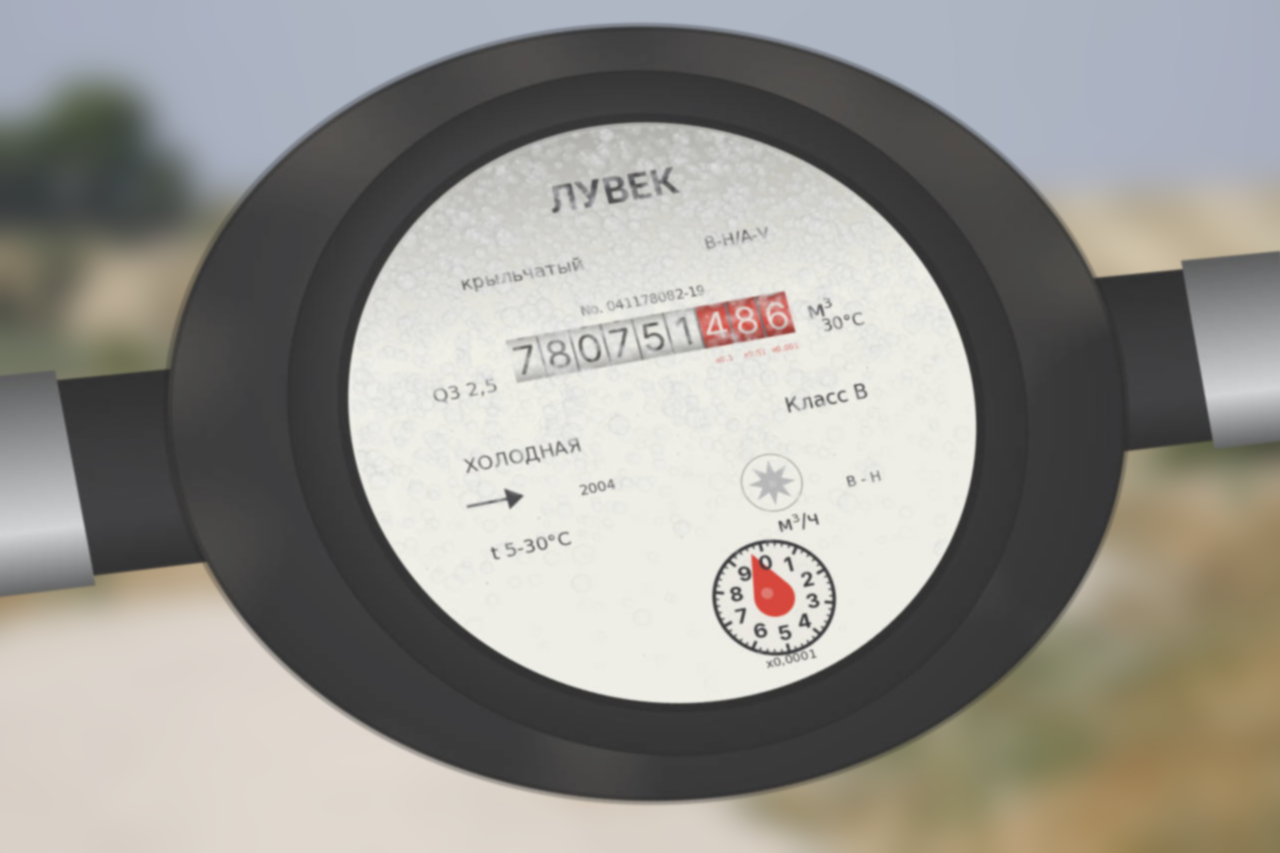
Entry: 780751.4859 m³
